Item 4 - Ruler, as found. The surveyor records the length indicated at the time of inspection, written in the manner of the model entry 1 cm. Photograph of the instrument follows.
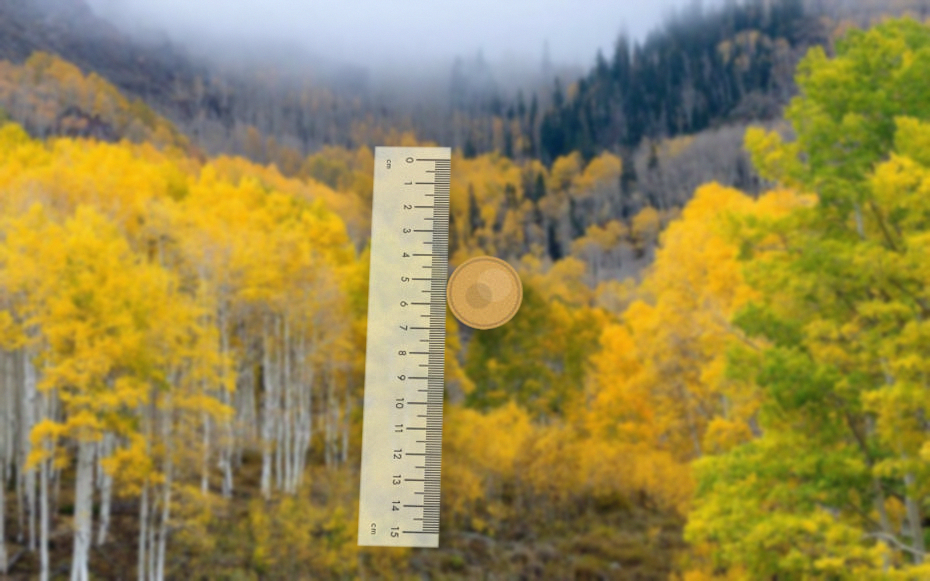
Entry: 3 cm
